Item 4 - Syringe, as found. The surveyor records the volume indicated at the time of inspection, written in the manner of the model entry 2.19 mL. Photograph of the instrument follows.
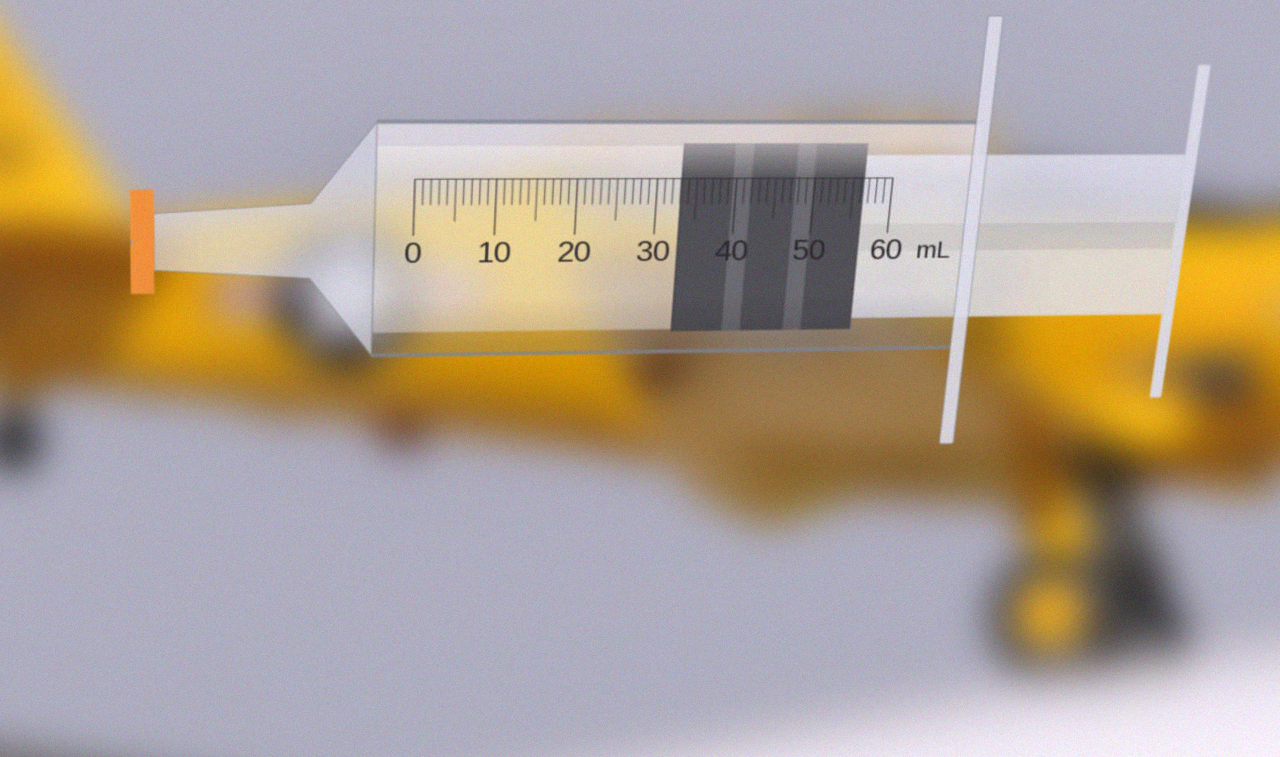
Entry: 33 mL
